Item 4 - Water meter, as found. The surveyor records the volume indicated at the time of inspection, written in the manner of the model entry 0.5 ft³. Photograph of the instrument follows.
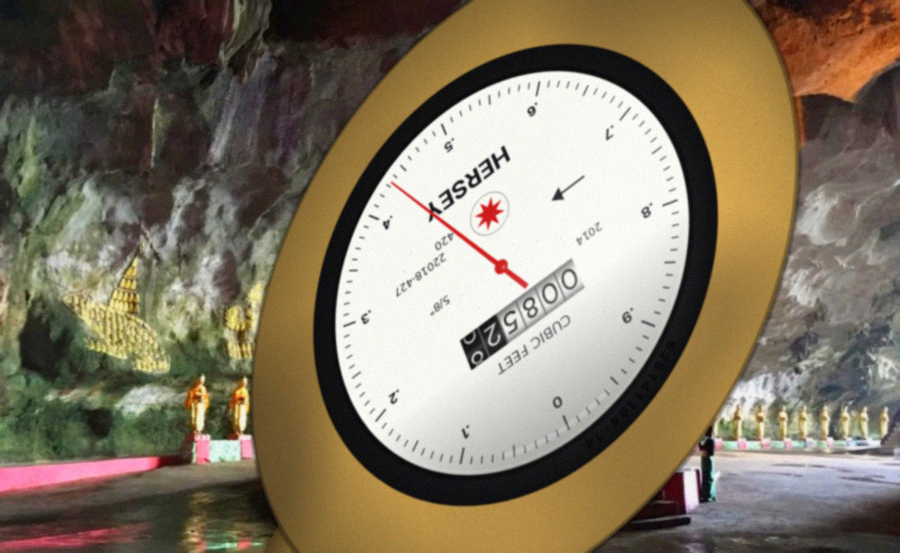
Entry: 8528.43 ft³
